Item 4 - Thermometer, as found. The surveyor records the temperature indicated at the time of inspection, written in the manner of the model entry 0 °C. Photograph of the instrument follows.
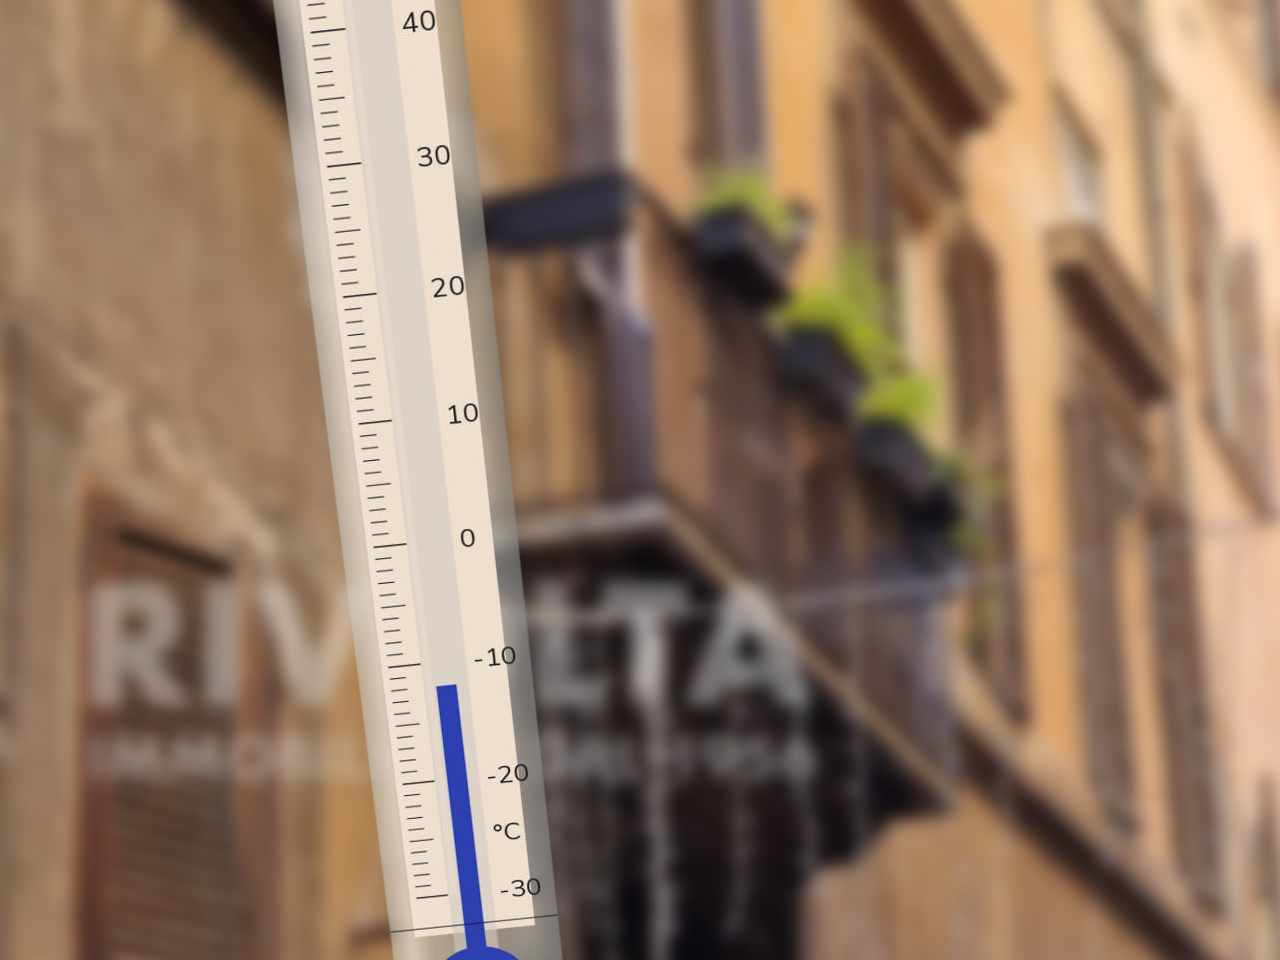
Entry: -12 °C
